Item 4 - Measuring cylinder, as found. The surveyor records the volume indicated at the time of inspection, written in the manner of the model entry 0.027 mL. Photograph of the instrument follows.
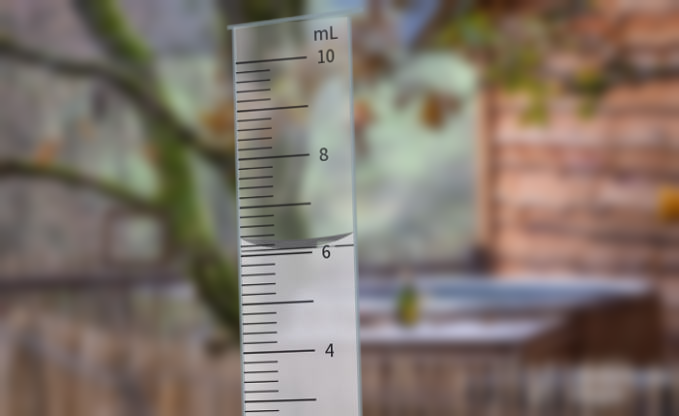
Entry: 6.1 mL
